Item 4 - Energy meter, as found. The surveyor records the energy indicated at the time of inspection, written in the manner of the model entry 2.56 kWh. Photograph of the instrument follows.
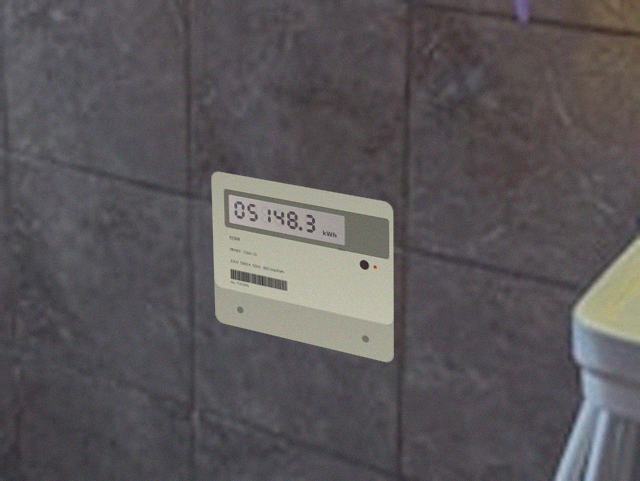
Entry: 5148.3 kWh
